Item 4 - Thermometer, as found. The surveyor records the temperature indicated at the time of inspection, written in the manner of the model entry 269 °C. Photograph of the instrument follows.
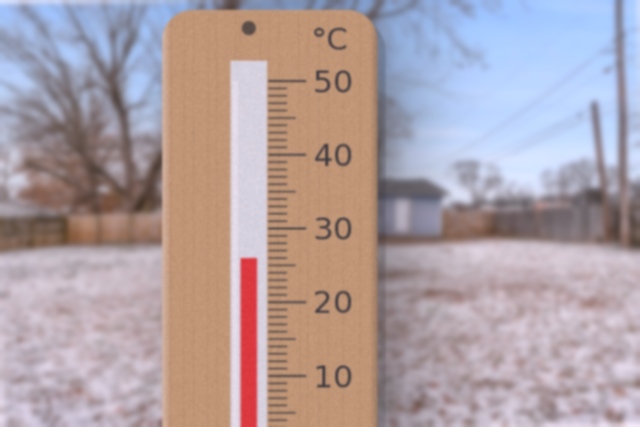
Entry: 26 °C
